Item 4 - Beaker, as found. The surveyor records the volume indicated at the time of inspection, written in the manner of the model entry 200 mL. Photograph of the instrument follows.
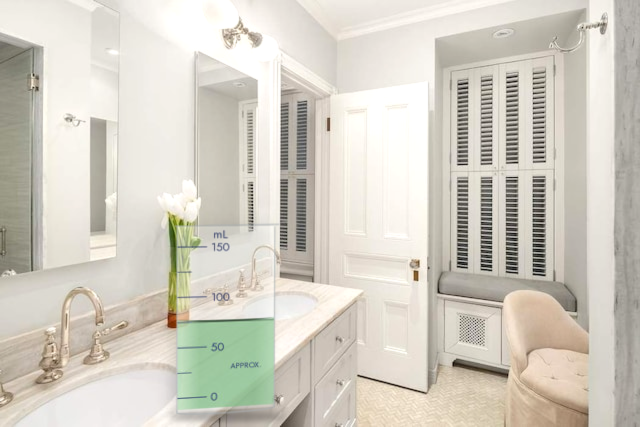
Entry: 75 mL
